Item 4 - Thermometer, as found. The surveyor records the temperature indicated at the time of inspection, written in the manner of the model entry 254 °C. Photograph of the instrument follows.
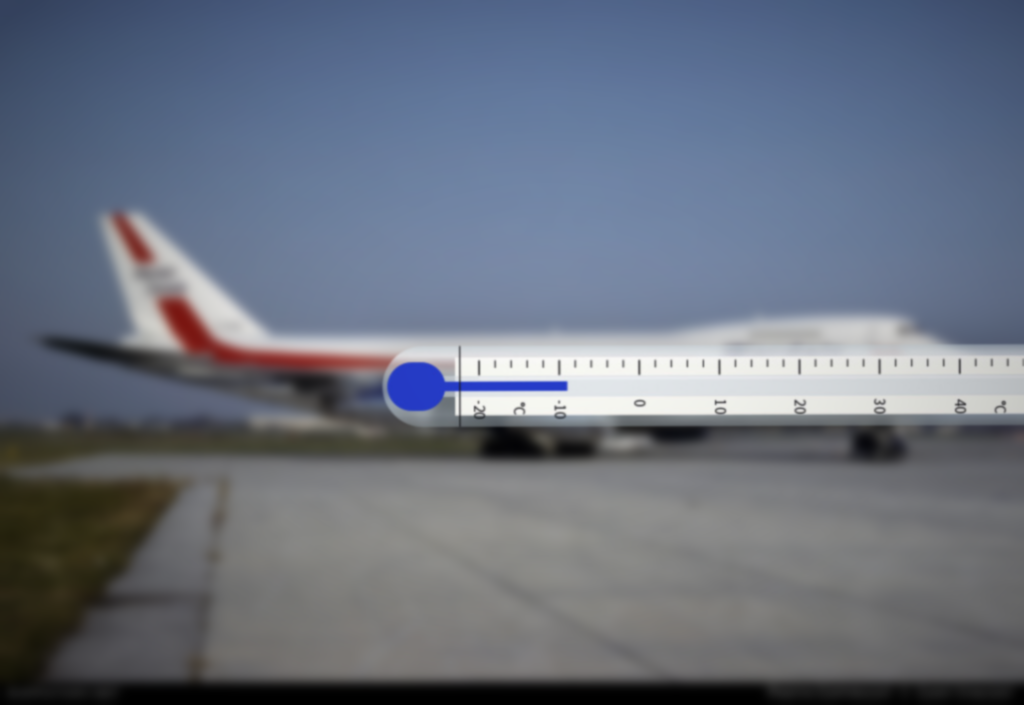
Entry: -9 °C
